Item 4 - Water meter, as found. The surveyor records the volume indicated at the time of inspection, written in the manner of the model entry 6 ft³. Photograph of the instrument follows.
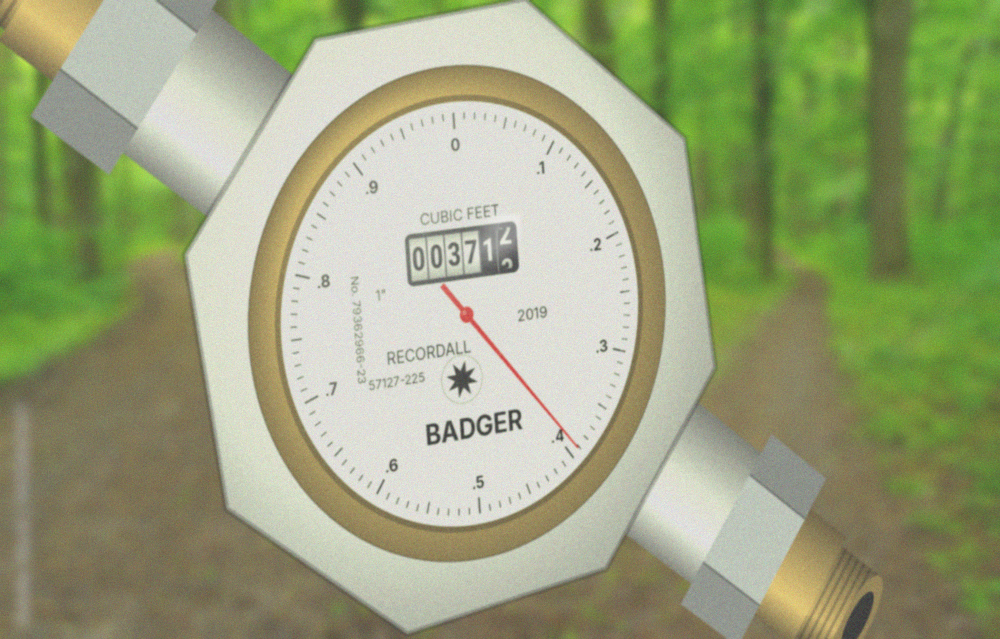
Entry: 3712.39 ft³
